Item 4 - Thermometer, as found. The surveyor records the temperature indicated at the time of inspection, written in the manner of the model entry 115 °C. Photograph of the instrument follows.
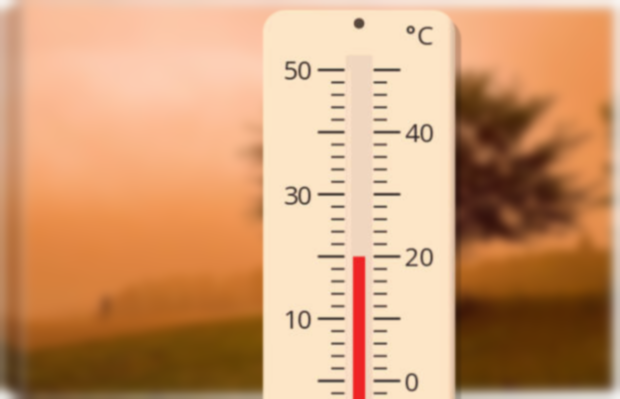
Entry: 20 °C
